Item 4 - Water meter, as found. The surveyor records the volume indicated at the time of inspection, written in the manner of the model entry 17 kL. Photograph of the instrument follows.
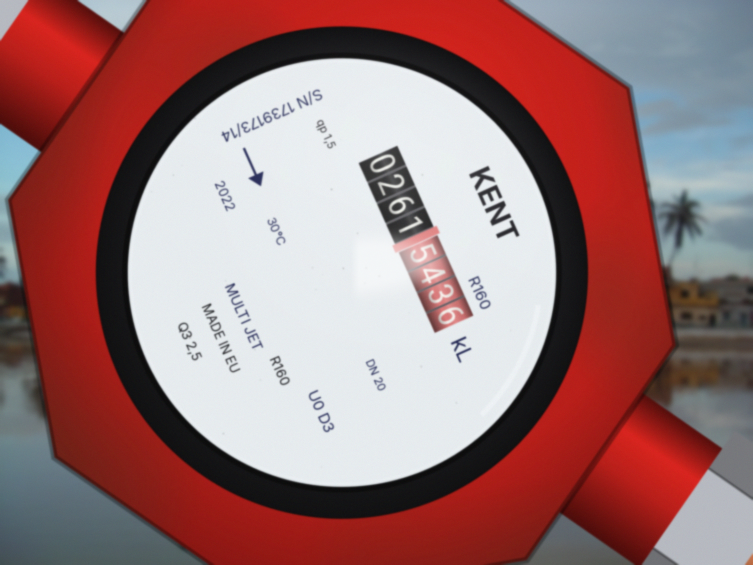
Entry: 261.5436 kL
